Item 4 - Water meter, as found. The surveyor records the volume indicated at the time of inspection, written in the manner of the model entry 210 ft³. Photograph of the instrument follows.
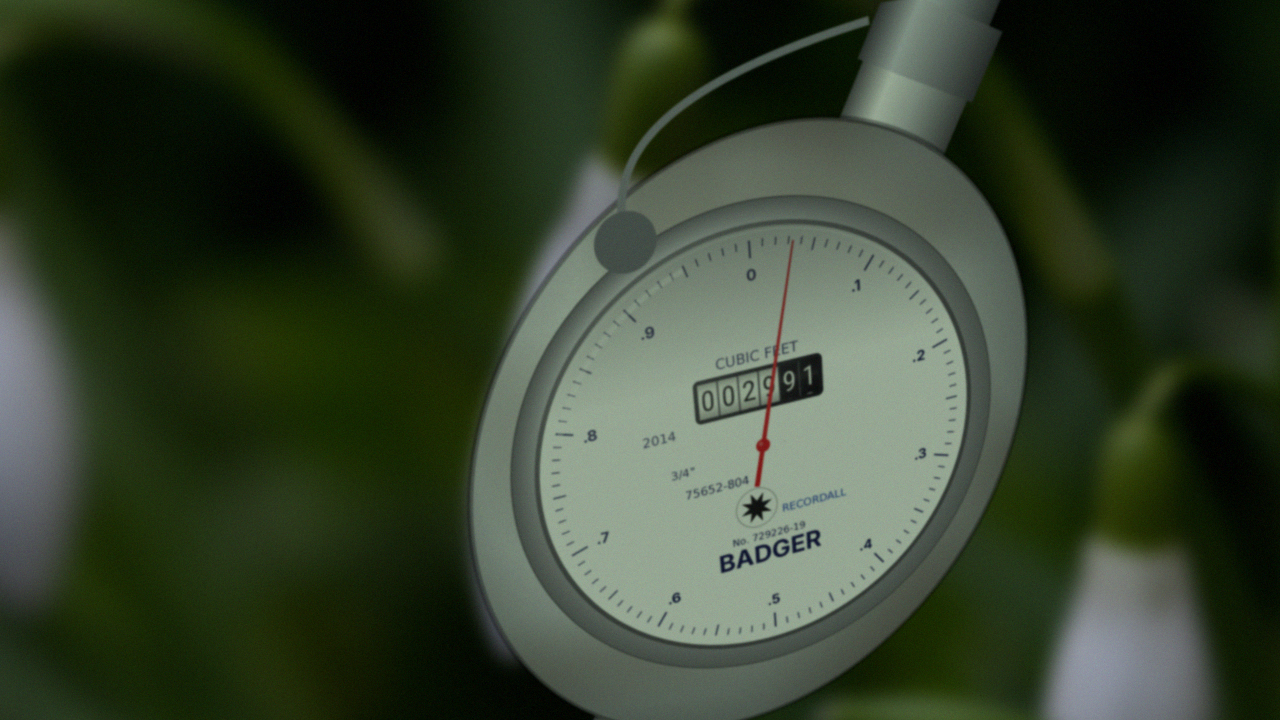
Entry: 2991.03 ft³
